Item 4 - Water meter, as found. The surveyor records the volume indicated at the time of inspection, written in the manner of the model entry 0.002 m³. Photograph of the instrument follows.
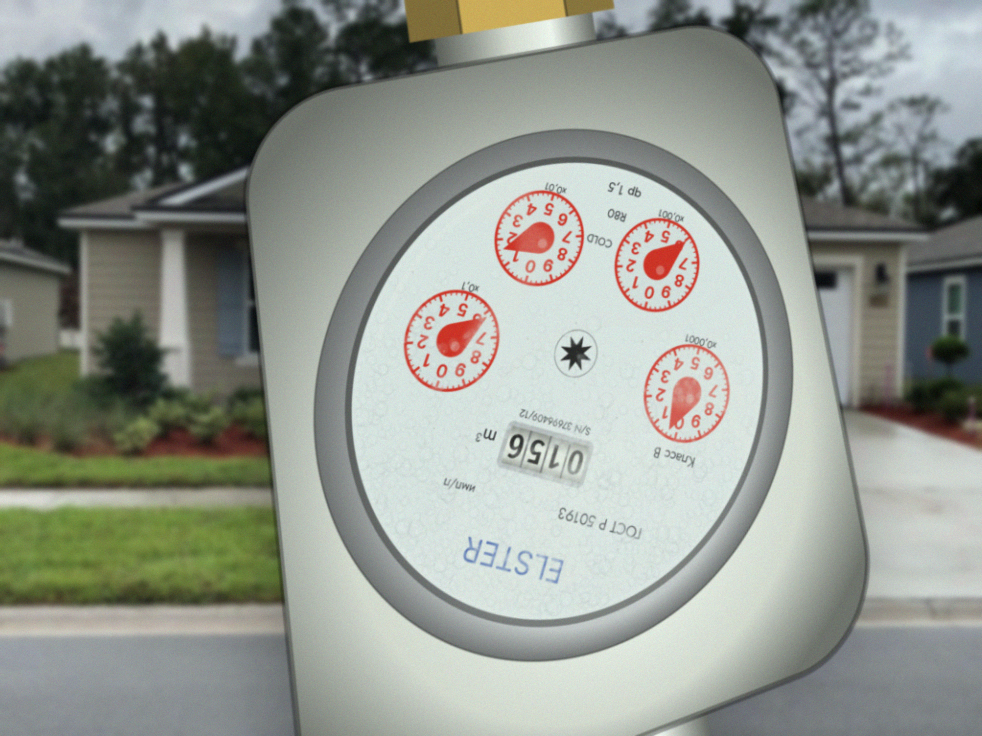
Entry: 156.6160 m³
